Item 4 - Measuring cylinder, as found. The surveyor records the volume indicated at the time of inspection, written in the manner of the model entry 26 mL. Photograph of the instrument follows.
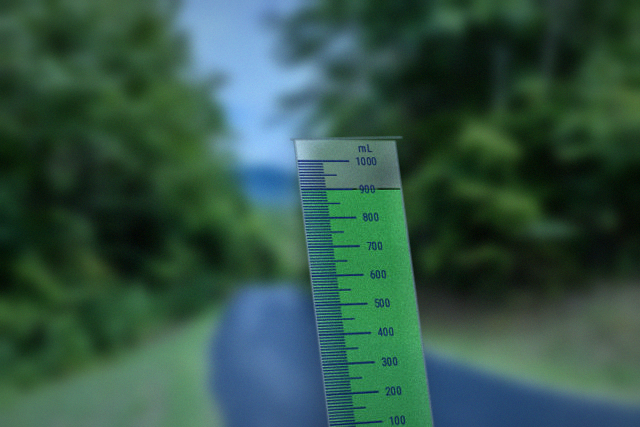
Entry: 900 mL
